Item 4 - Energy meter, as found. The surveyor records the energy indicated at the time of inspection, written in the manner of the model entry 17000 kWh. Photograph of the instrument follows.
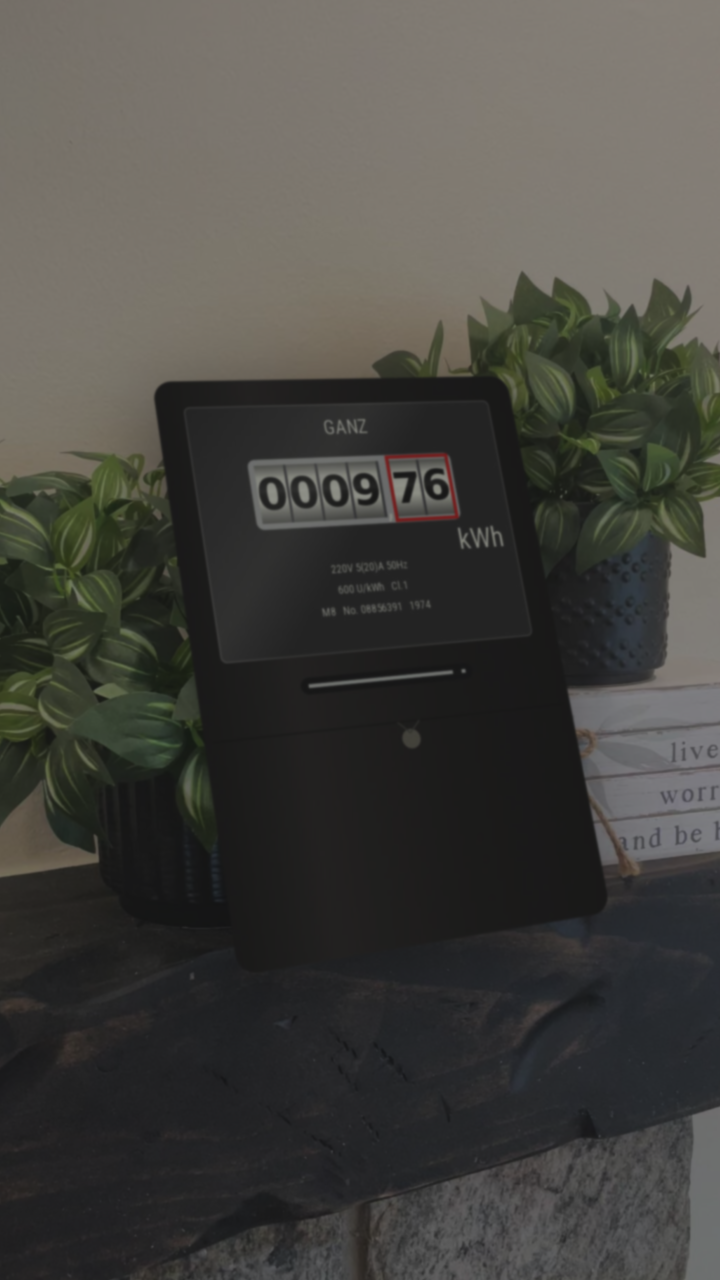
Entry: 9.76 kWh
